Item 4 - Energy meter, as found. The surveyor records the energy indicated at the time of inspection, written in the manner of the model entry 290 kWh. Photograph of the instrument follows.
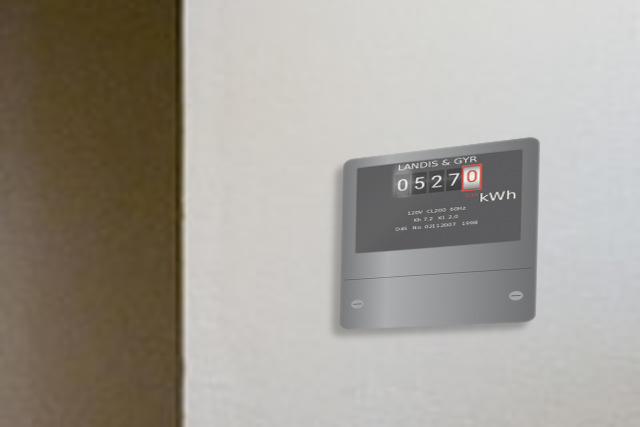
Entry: 527.0 kWh
